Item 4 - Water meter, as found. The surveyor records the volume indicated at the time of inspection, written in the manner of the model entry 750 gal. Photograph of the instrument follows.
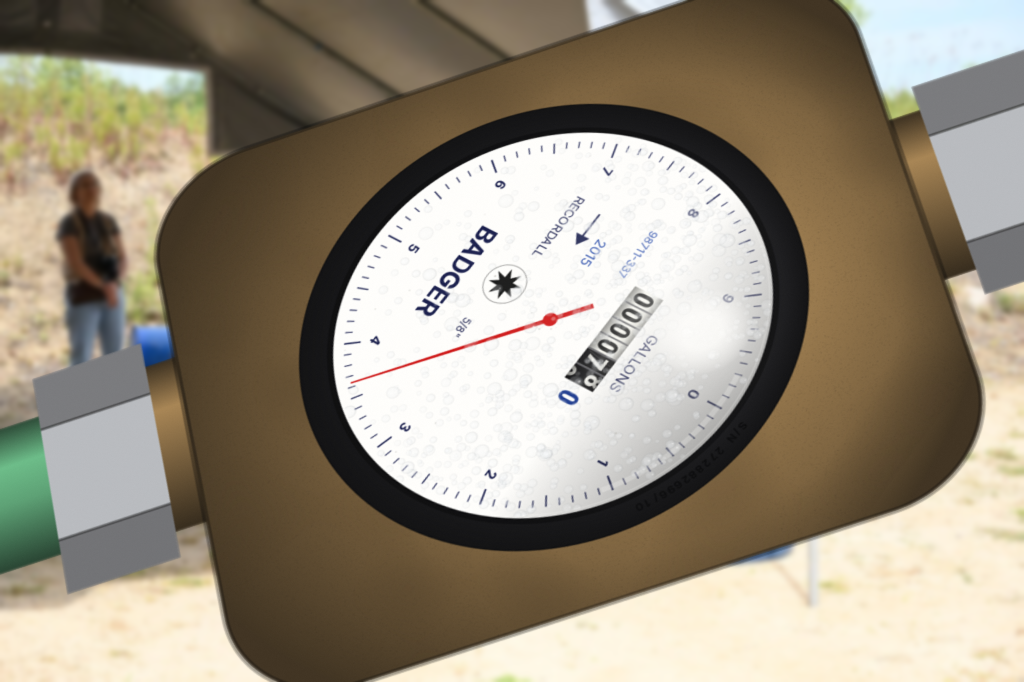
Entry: 783.6 gal
